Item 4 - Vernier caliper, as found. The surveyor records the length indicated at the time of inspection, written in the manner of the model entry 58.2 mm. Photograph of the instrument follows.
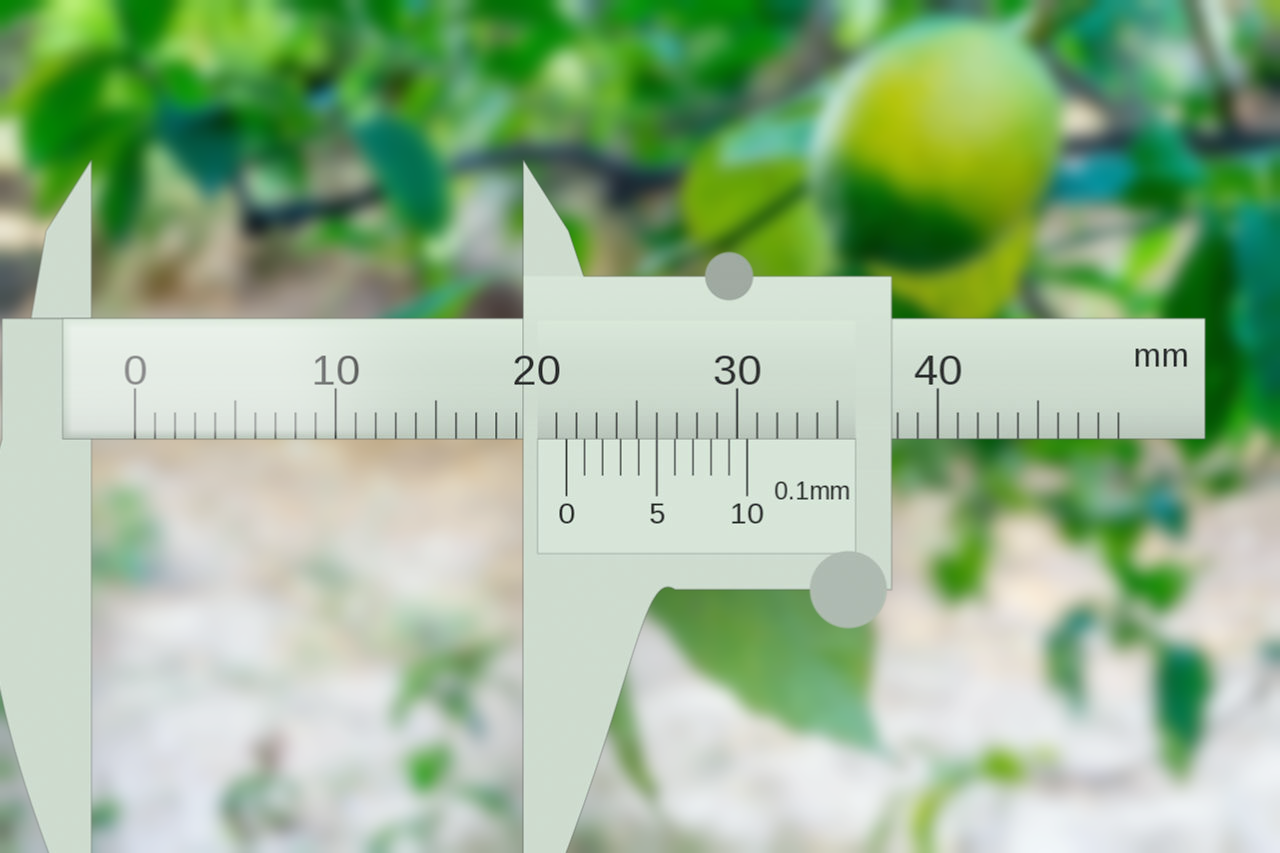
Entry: 21.5 mm
